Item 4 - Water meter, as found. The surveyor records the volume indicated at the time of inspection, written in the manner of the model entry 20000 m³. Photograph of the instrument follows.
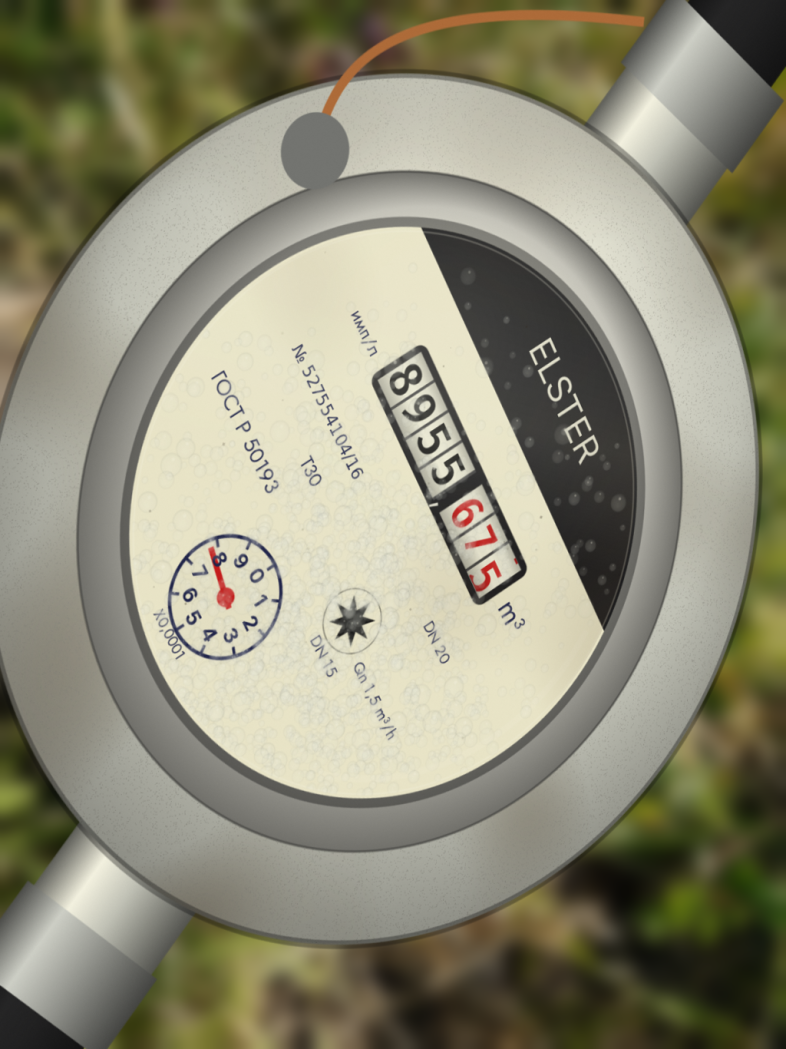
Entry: 8955.6747 m³
